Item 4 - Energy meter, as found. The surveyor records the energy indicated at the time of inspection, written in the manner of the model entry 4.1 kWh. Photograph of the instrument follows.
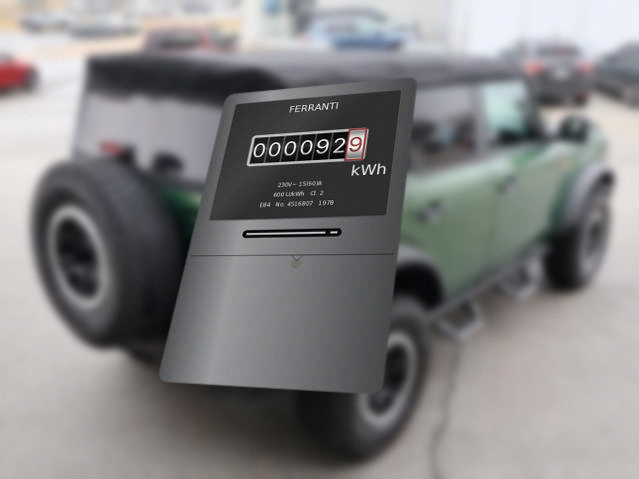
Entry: 92.9 kWh
